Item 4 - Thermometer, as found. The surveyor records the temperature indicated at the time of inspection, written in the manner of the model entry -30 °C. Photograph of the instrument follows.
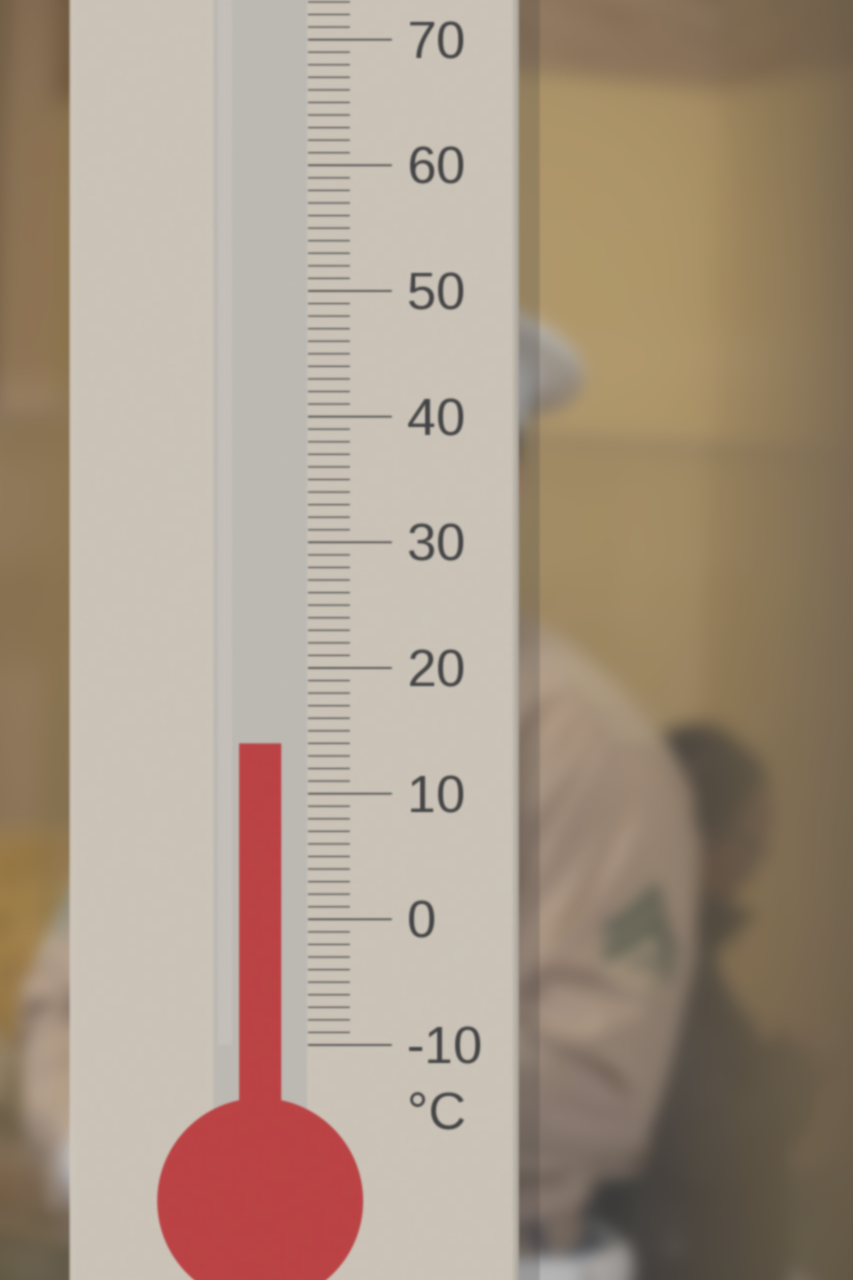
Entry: 14 °C
